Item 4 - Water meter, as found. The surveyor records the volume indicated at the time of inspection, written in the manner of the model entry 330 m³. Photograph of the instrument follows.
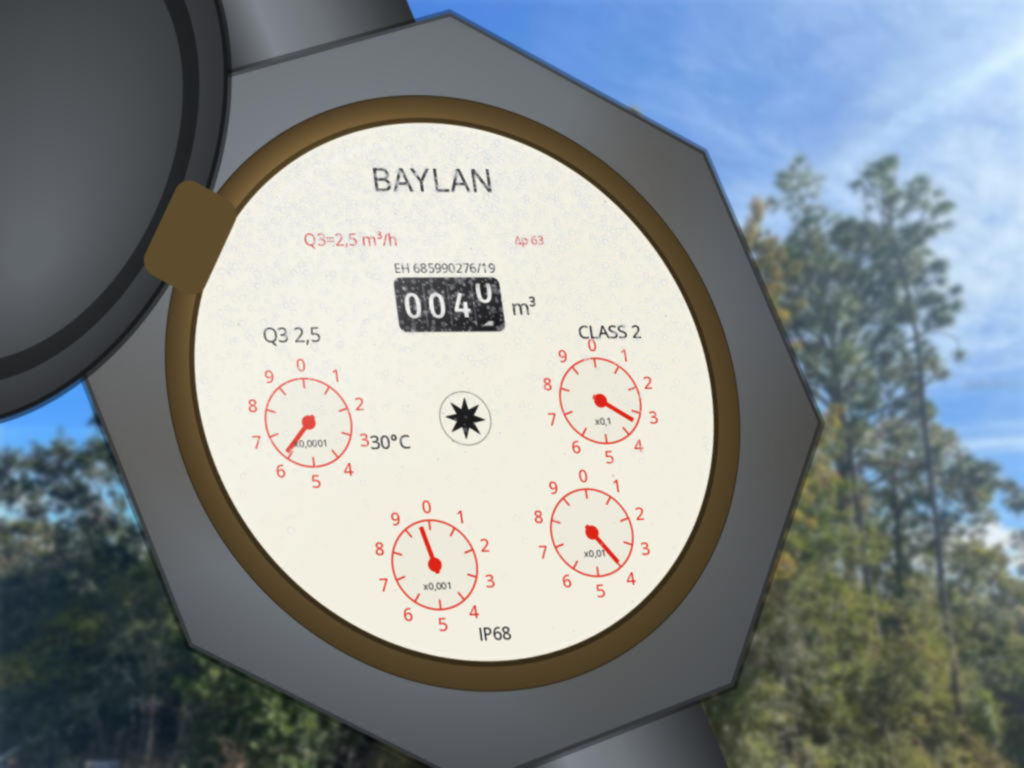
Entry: 40.3396 m³
